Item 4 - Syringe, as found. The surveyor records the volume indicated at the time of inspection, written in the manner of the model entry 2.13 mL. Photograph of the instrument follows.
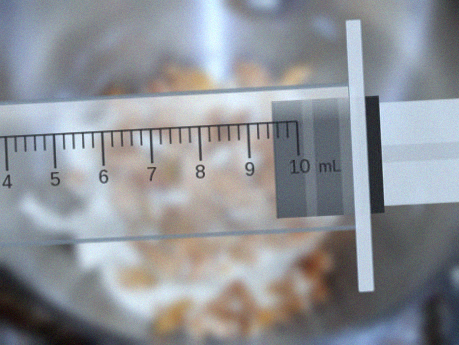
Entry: 9.5 mL
